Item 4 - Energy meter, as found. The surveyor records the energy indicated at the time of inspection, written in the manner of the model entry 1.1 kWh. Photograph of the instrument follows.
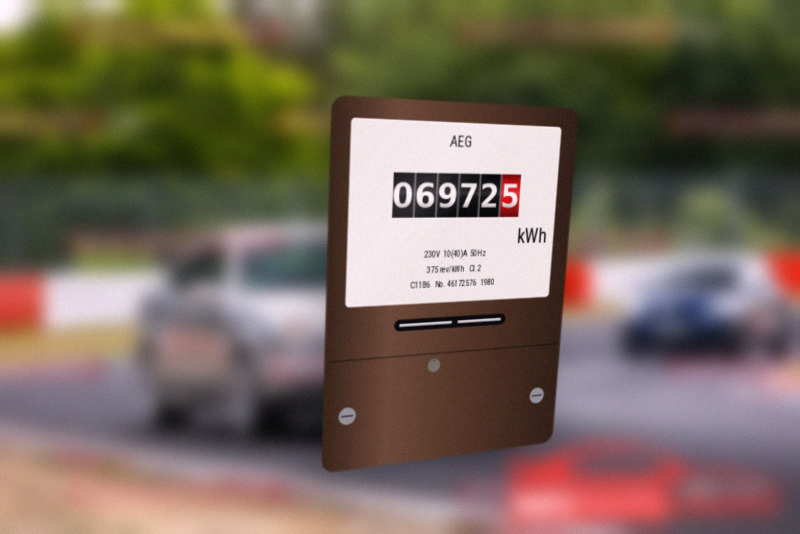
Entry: 6972.5 kWh
